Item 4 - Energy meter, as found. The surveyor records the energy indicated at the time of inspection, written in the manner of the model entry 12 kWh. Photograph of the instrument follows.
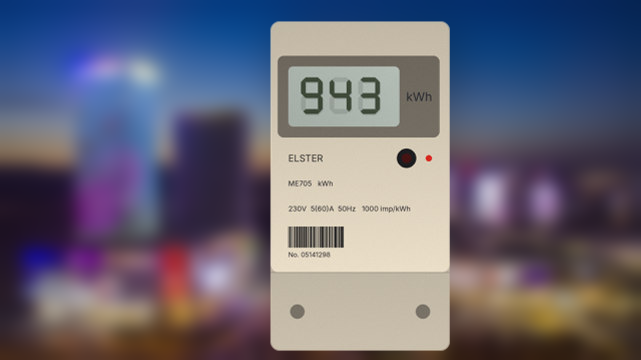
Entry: 943 kWh
